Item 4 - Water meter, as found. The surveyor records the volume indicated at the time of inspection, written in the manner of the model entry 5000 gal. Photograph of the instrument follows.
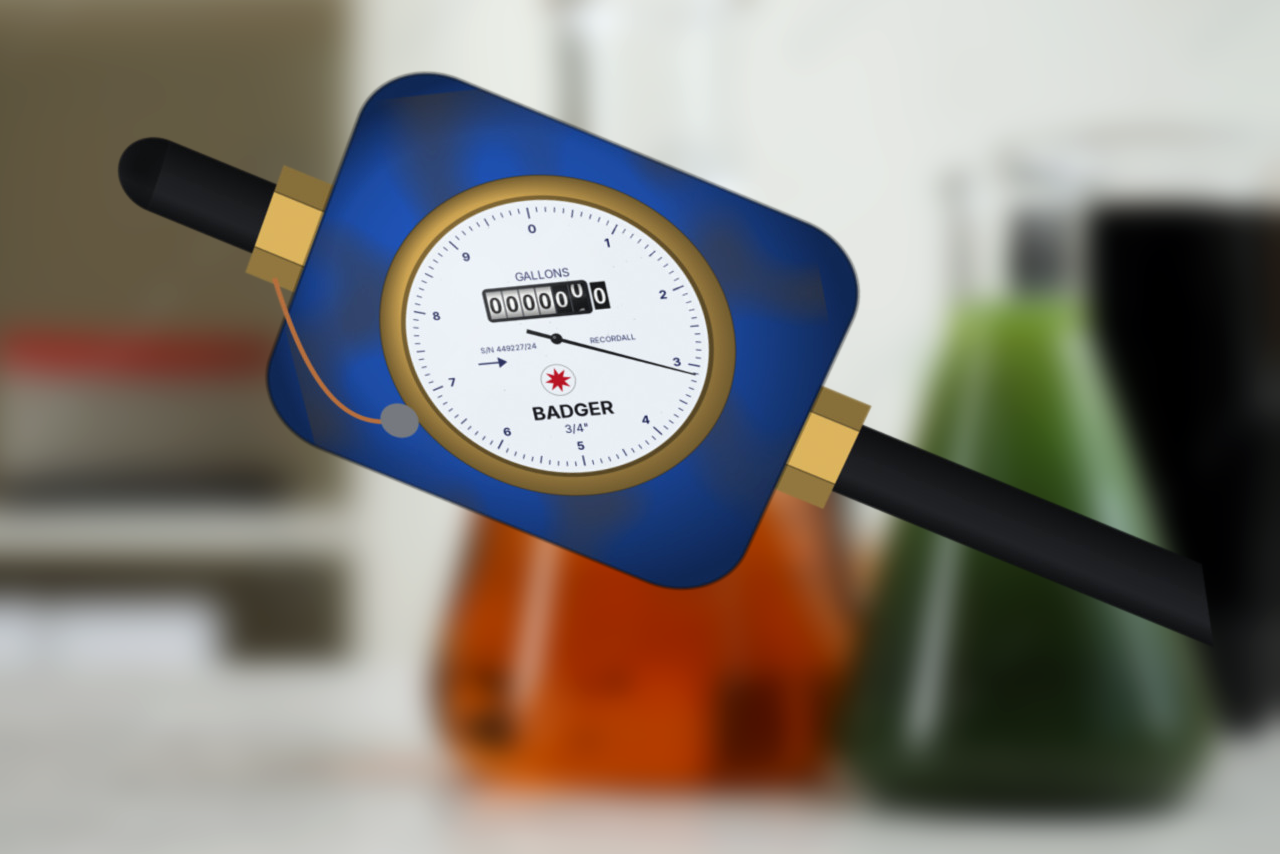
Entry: 3.1 gal
